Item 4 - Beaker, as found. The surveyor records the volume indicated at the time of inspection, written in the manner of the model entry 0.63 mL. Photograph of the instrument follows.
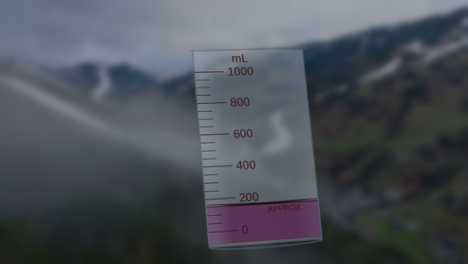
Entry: 150 mL
